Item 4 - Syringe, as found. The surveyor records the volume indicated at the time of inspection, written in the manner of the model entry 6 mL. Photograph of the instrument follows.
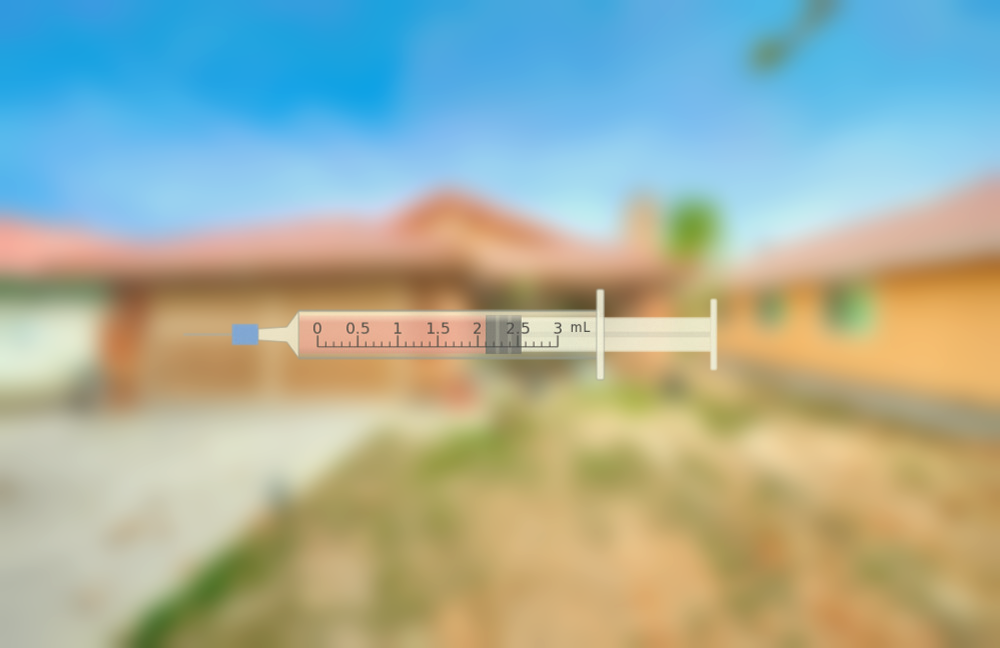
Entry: 2.1 mL
